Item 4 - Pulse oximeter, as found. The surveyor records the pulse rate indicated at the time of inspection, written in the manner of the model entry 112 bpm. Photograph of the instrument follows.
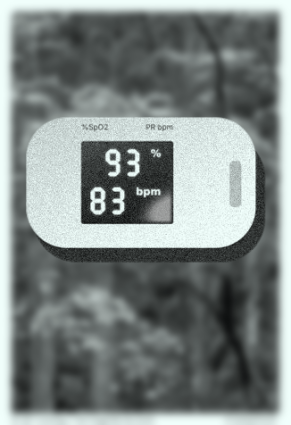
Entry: 83 bpm
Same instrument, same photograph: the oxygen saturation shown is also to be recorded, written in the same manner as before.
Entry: 93 %
